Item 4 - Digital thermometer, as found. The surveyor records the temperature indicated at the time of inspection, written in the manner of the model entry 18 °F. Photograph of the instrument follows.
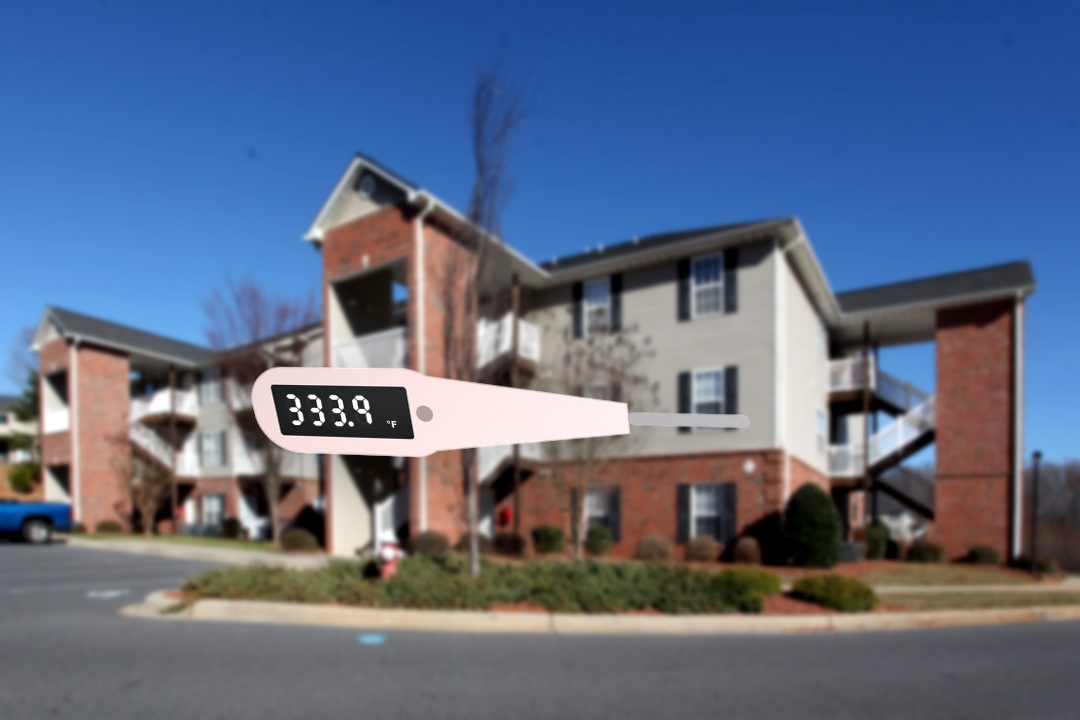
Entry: 333.9 °F
